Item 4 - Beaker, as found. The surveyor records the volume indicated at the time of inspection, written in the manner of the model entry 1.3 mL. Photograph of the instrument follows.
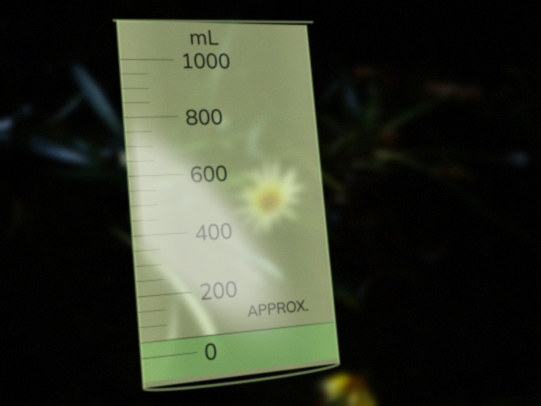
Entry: 50 mL
